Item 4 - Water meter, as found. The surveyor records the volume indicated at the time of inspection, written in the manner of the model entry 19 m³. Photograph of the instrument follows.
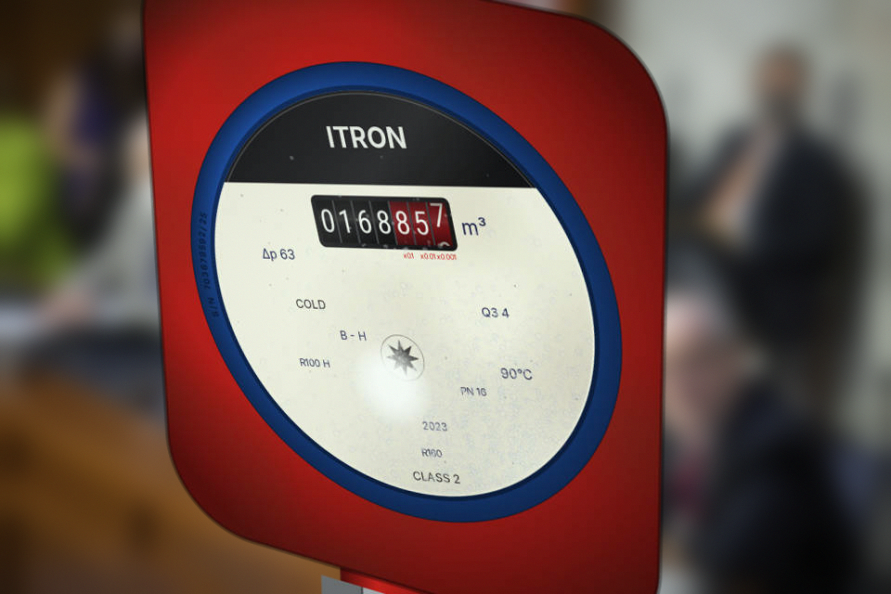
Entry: 168.857 m³
